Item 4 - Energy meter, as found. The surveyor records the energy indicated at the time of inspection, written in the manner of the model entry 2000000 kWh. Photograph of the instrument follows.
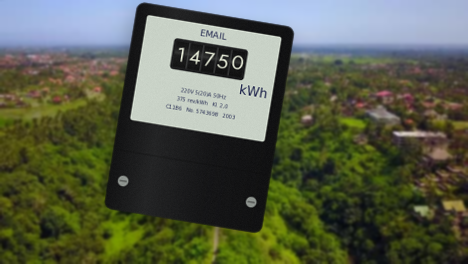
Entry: 14750 kWh
